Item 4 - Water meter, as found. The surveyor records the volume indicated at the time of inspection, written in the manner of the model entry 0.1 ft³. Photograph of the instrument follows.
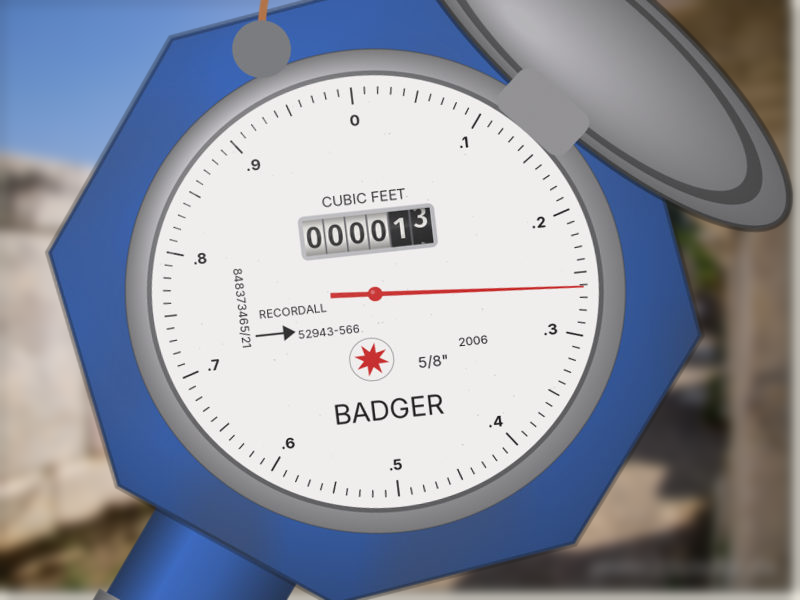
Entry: 13.26 ft³
